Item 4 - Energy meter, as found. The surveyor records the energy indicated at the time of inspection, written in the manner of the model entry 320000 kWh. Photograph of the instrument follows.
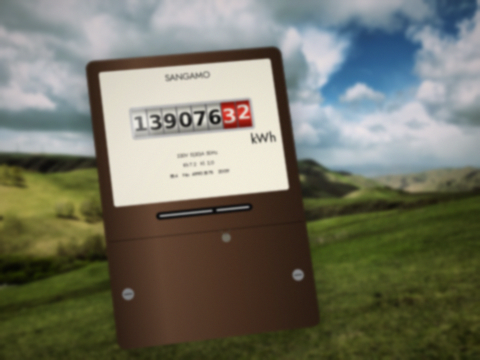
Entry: 139076.32 kWh
